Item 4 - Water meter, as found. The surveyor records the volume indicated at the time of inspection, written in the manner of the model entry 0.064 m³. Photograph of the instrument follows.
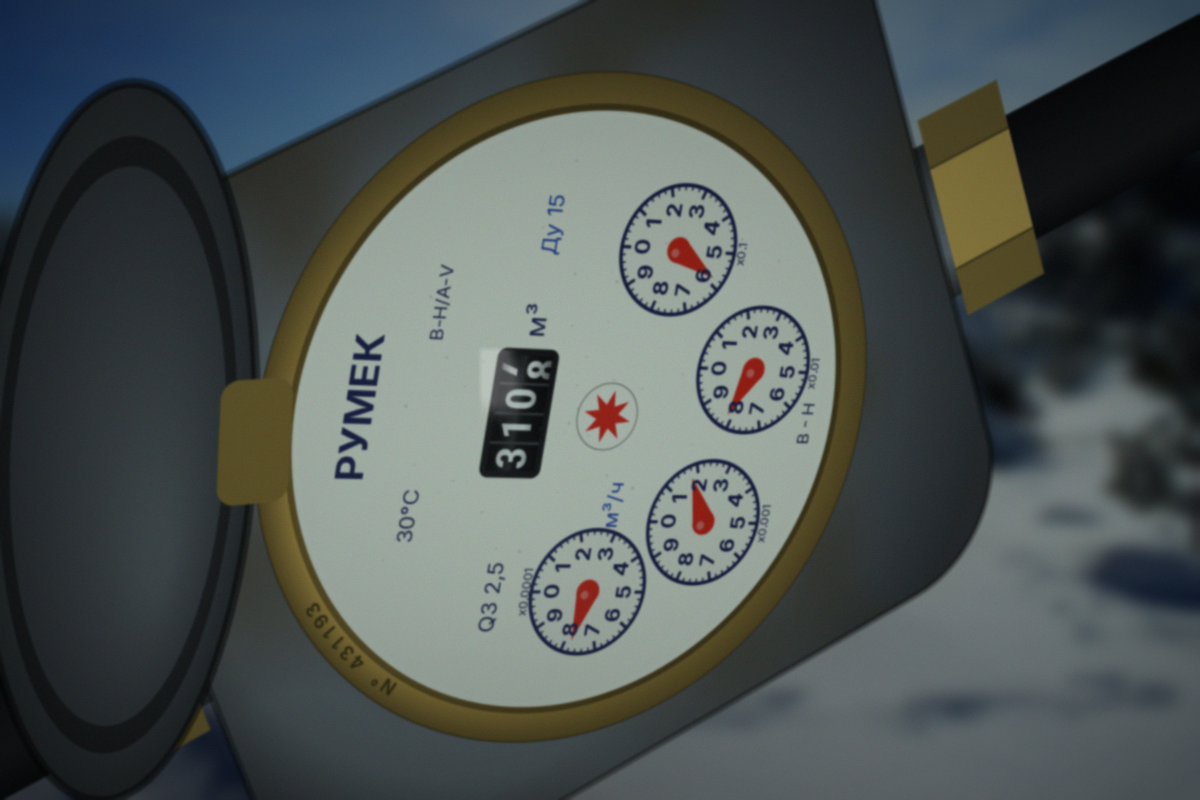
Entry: 3107.5817 m³
